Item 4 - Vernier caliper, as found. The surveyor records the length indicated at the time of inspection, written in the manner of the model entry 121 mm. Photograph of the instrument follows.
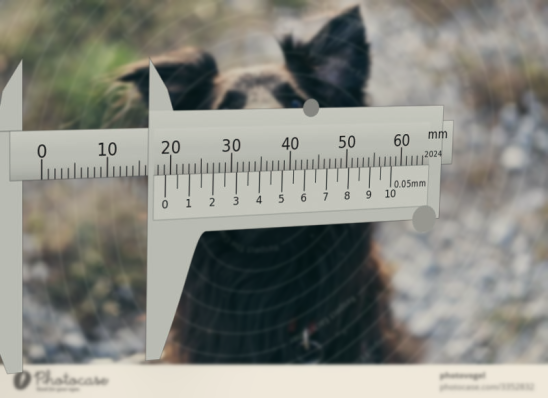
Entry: 19.2 mm
